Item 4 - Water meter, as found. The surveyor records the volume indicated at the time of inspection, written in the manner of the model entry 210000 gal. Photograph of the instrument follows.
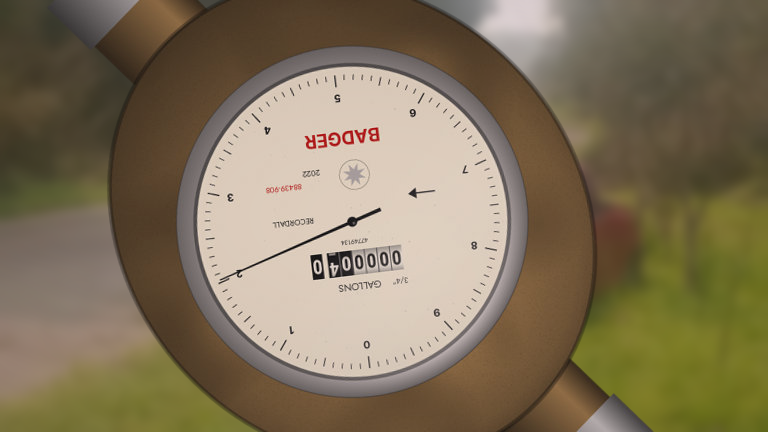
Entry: 42.0 gal
